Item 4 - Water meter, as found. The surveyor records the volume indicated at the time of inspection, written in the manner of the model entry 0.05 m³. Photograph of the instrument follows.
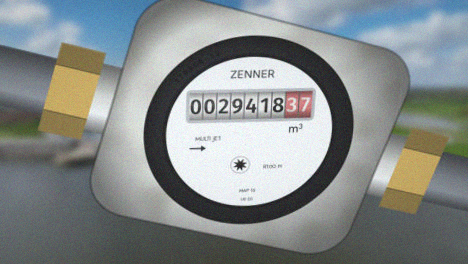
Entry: 29418.37 m³
